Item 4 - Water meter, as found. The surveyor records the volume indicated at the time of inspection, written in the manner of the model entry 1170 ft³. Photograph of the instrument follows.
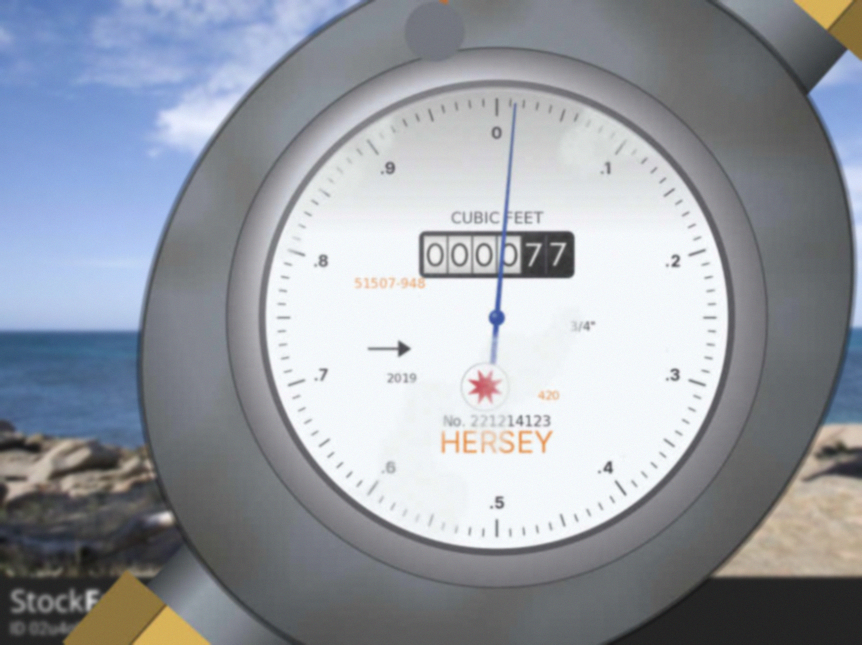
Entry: 77.01 ft³
